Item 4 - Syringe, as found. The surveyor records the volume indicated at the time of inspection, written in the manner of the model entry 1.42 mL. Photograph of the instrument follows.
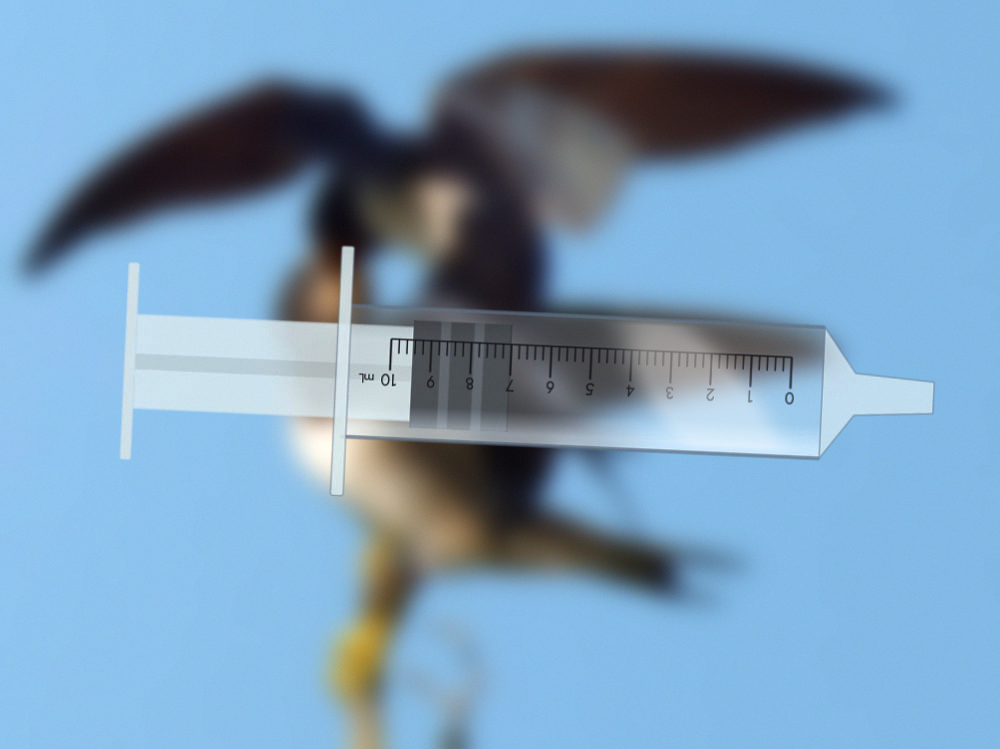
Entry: 7 mL
